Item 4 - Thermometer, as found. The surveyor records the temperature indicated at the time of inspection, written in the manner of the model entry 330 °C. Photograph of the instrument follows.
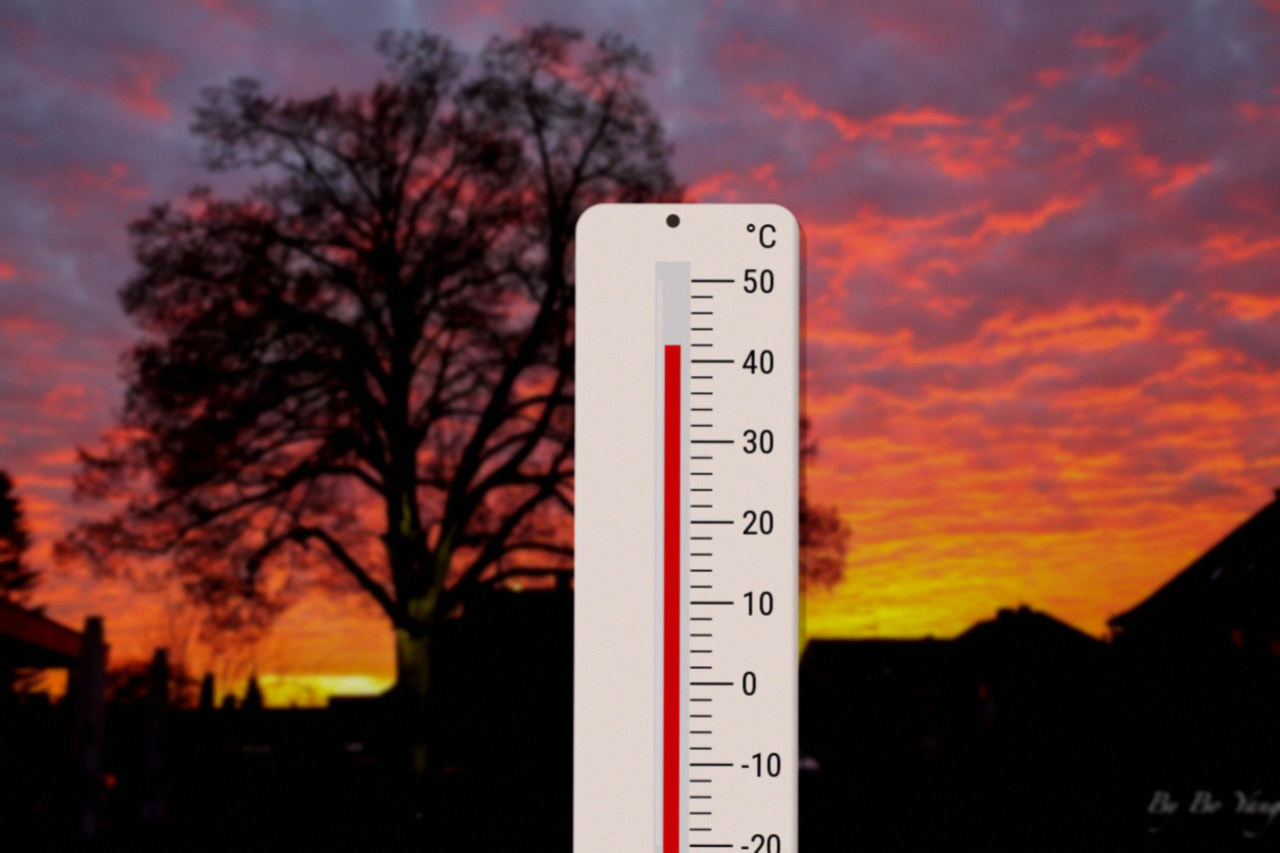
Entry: 42 °C
